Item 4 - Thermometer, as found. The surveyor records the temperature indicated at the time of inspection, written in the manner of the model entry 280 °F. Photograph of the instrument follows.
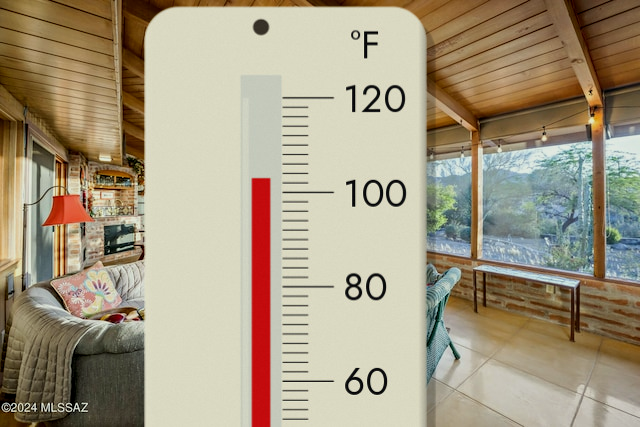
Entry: 103 °F
